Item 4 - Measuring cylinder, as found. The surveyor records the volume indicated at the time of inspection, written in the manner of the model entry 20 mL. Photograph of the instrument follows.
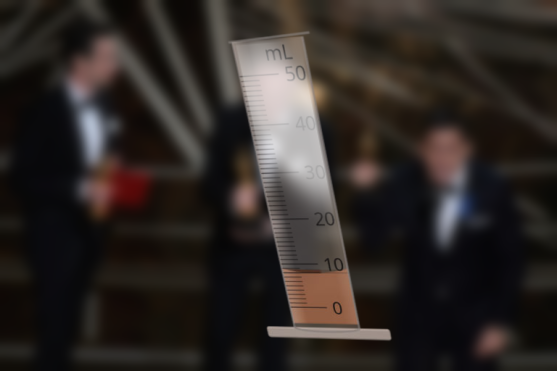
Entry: 8 mL
